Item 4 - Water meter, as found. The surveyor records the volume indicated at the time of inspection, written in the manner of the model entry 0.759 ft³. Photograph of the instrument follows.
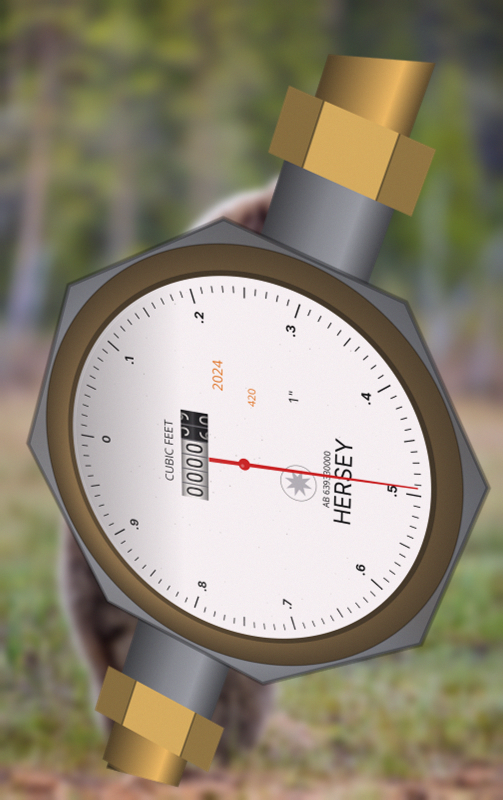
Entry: 59.49 ft³
